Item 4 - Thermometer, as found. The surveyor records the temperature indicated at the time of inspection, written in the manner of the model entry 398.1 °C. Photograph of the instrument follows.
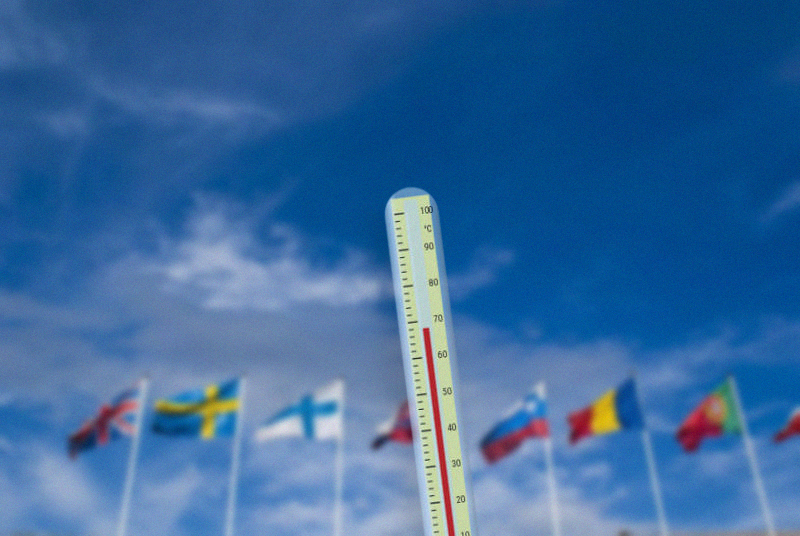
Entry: 68 °C
